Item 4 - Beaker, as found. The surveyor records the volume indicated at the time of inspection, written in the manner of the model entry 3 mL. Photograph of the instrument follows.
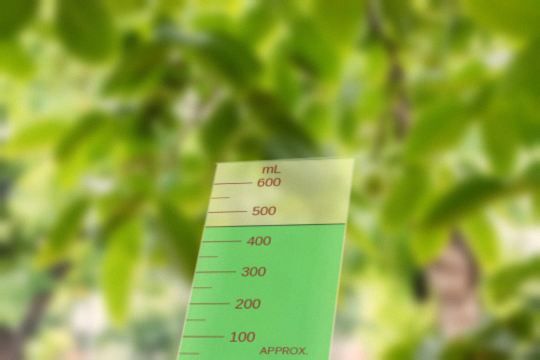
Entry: 450 mL
